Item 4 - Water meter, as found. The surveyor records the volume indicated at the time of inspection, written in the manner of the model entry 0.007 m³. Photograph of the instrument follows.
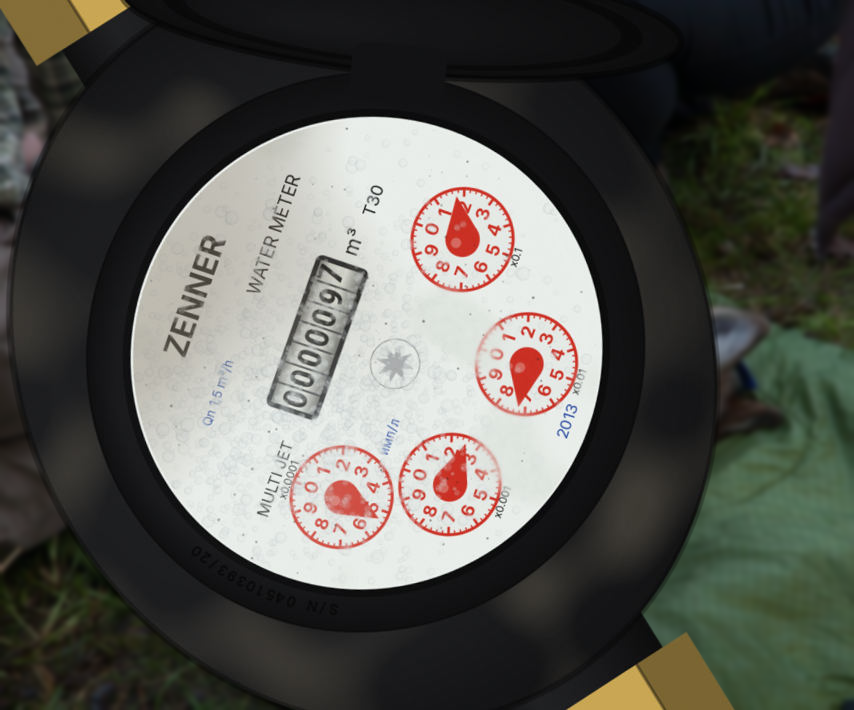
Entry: 97.1725 m³
